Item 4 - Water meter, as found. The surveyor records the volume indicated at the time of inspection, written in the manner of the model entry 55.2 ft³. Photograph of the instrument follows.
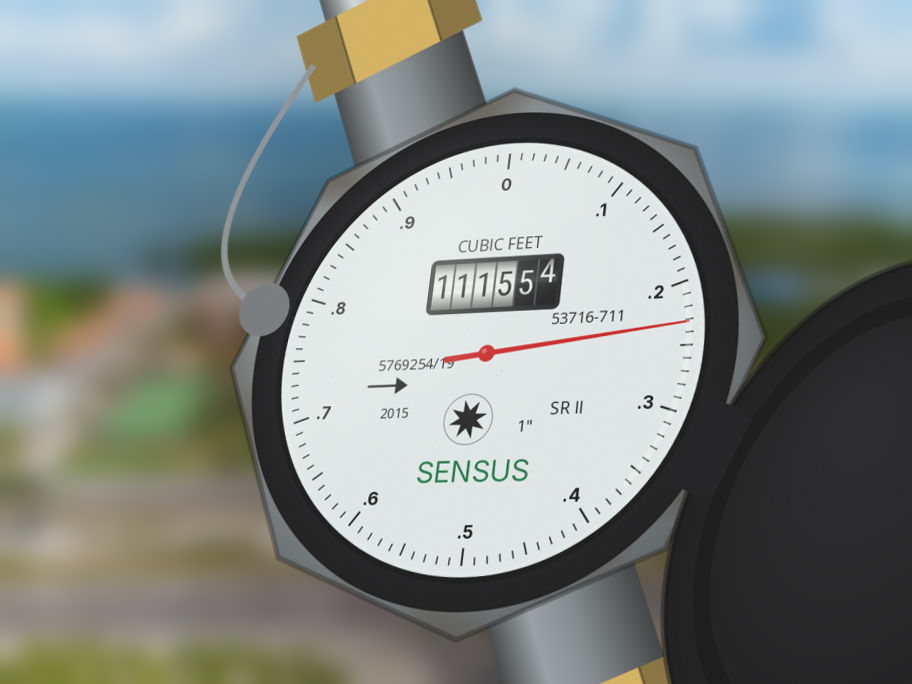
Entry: 111554.23 ft³
